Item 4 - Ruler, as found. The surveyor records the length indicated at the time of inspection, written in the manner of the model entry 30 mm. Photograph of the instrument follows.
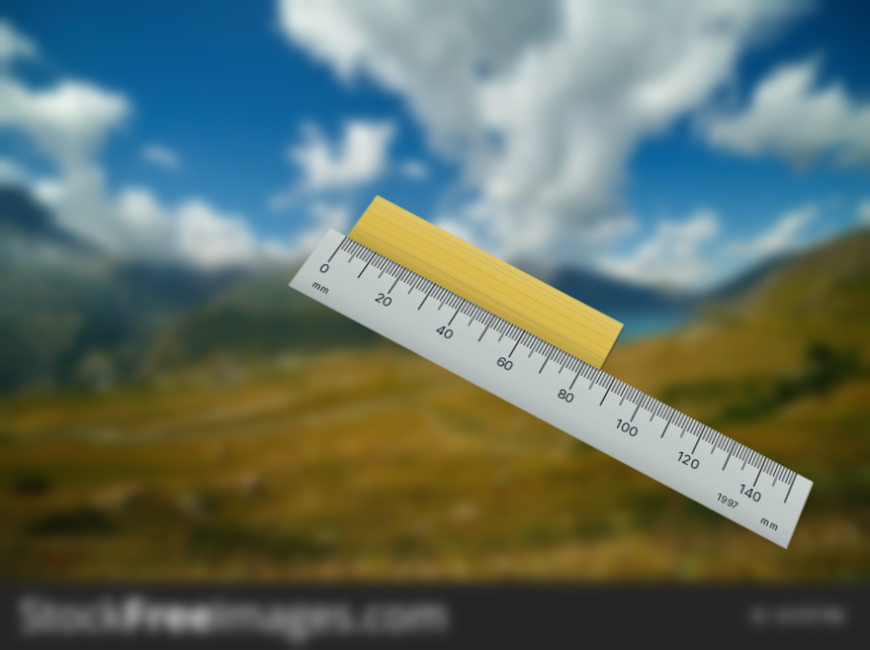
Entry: 85 mm
